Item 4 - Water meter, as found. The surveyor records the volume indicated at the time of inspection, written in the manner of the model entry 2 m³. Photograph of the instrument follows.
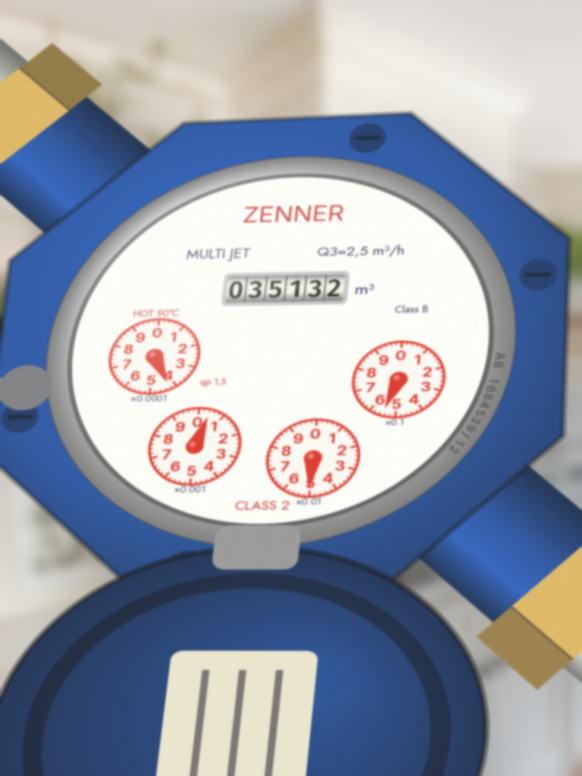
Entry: 35132.5504 m³
